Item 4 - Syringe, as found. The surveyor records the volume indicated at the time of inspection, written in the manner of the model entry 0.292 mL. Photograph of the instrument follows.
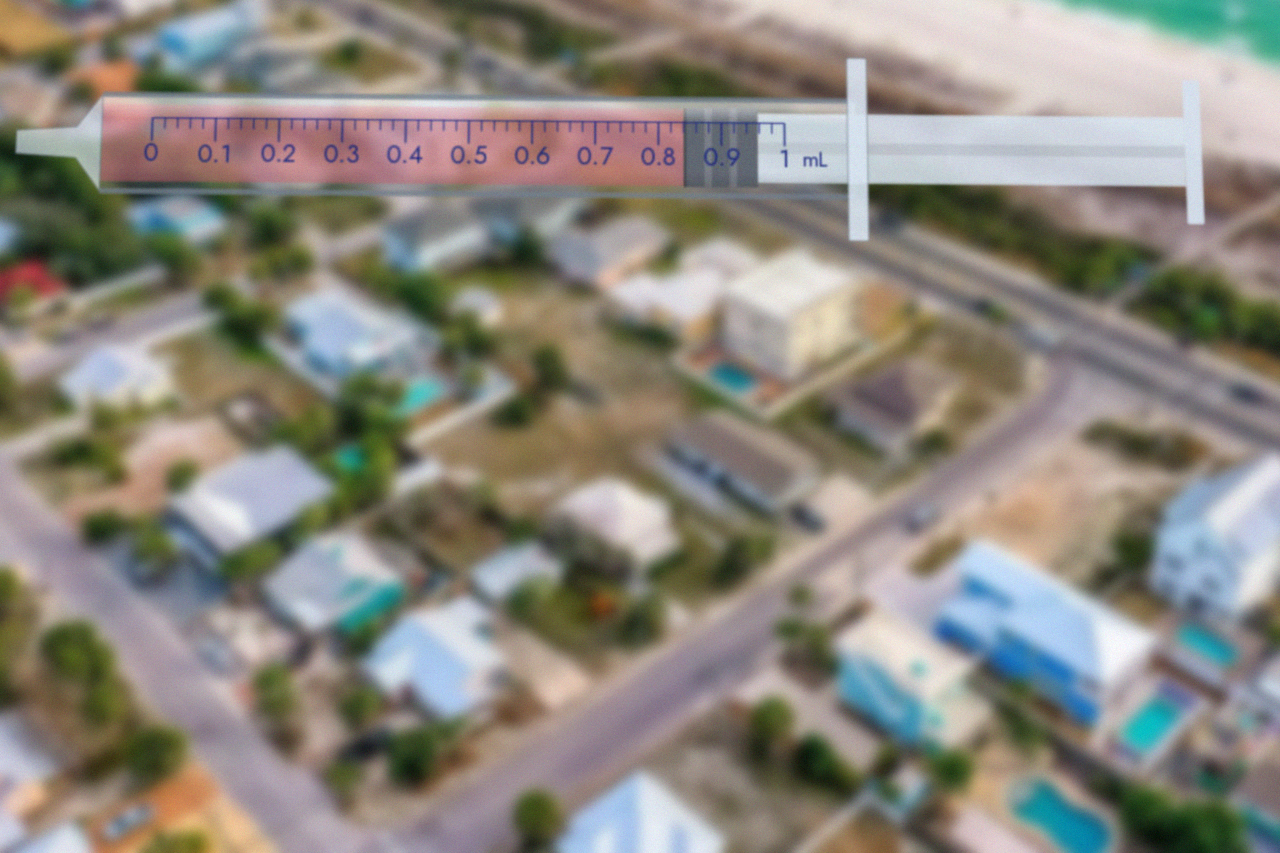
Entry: 0.84 mL
